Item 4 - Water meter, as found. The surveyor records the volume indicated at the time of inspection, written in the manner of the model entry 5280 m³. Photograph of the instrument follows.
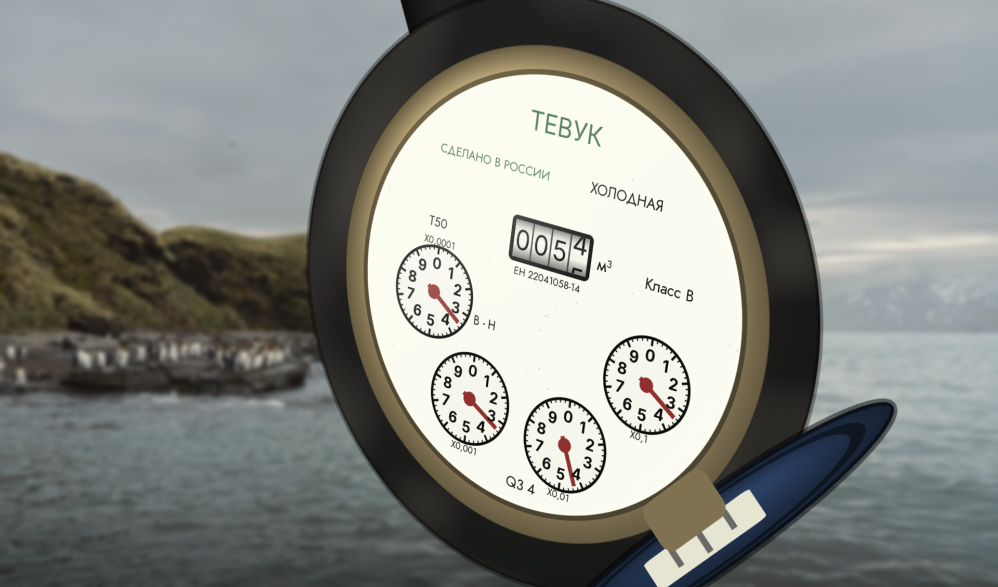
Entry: 54.3433 m³
